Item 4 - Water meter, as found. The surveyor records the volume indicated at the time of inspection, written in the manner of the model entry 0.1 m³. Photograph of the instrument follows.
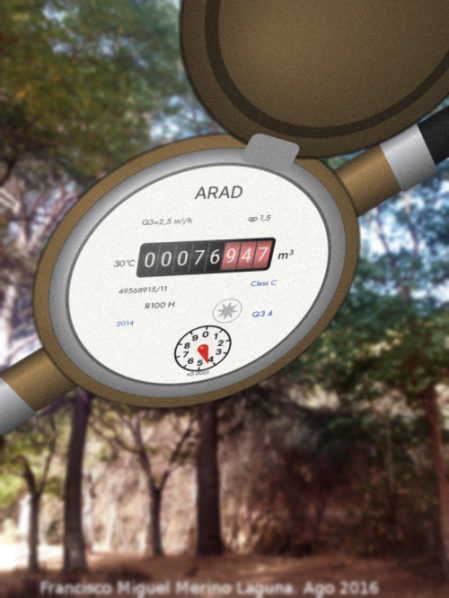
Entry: 76.9474 m³
